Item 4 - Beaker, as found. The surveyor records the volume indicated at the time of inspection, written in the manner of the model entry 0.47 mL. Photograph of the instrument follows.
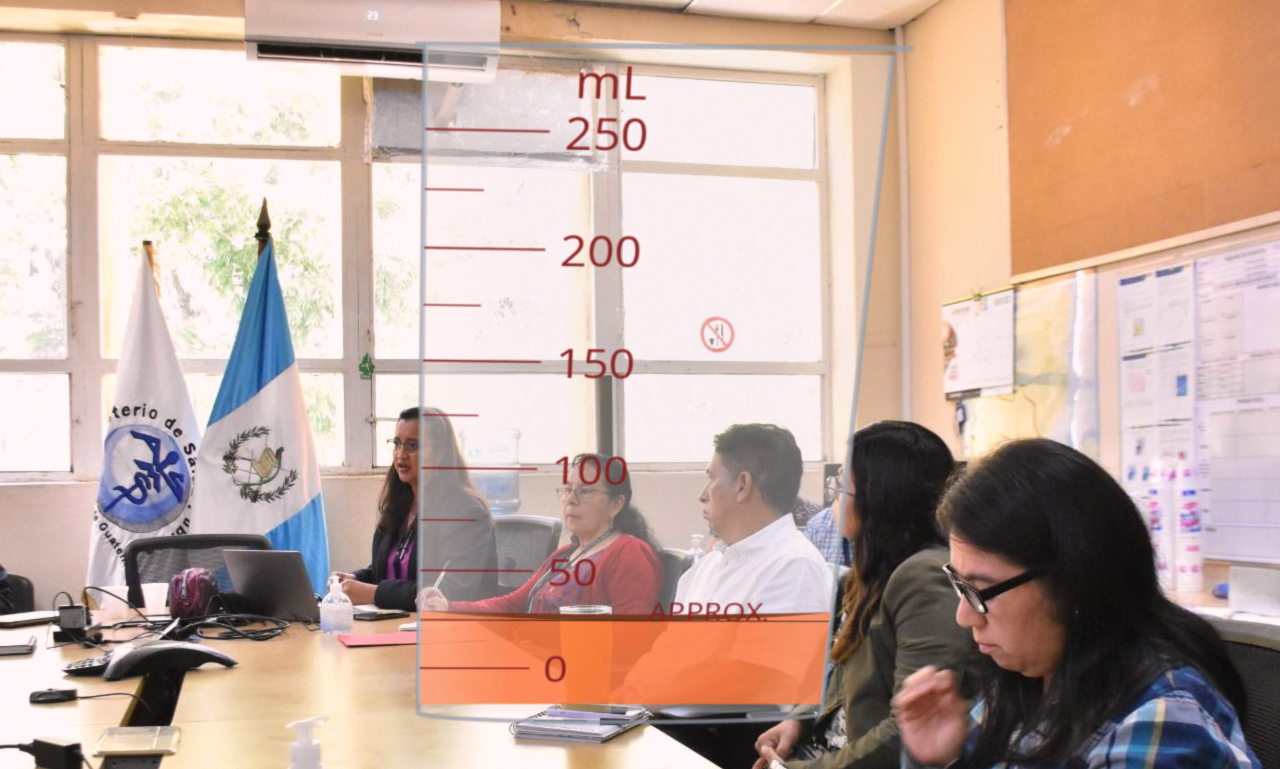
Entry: 25 mL
